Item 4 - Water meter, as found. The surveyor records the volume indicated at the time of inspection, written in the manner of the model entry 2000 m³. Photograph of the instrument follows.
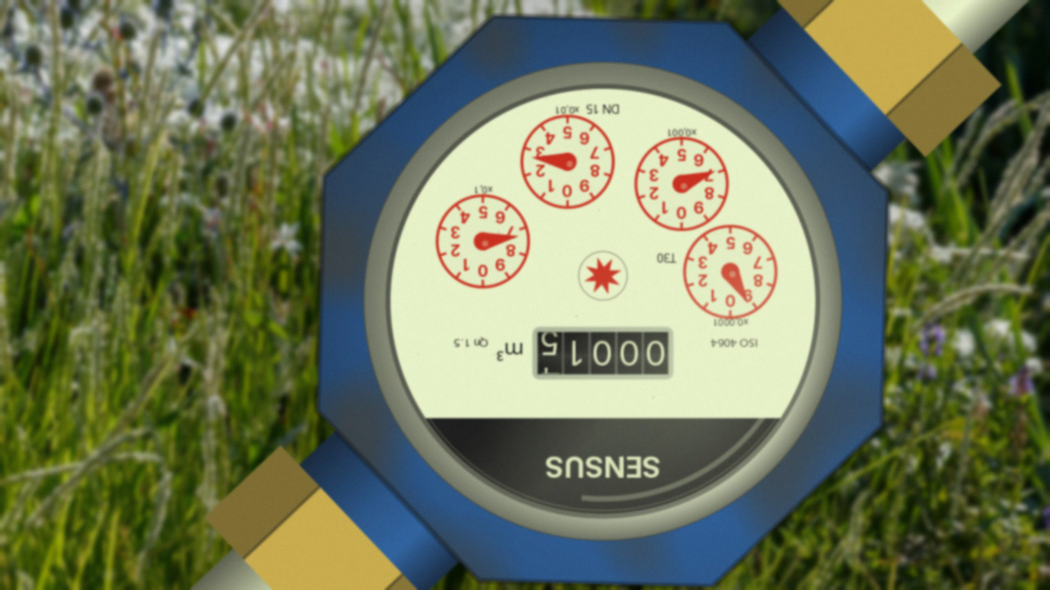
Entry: 14.7269 m³
